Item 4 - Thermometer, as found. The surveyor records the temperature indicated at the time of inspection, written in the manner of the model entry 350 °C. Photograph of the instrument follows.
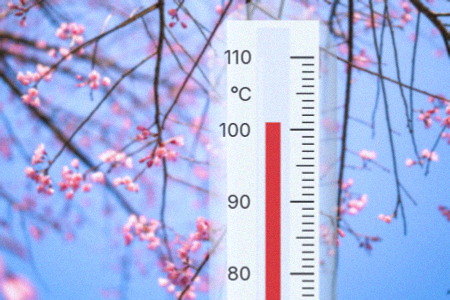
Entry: 101 °C
